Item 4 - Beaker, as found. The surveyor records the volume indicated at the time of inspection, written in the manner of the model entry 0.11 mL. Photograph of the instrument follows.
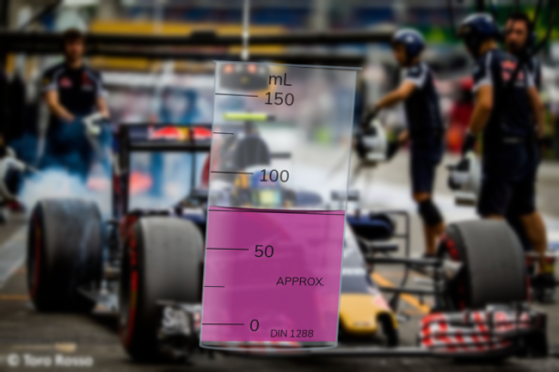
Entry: 75 mL
